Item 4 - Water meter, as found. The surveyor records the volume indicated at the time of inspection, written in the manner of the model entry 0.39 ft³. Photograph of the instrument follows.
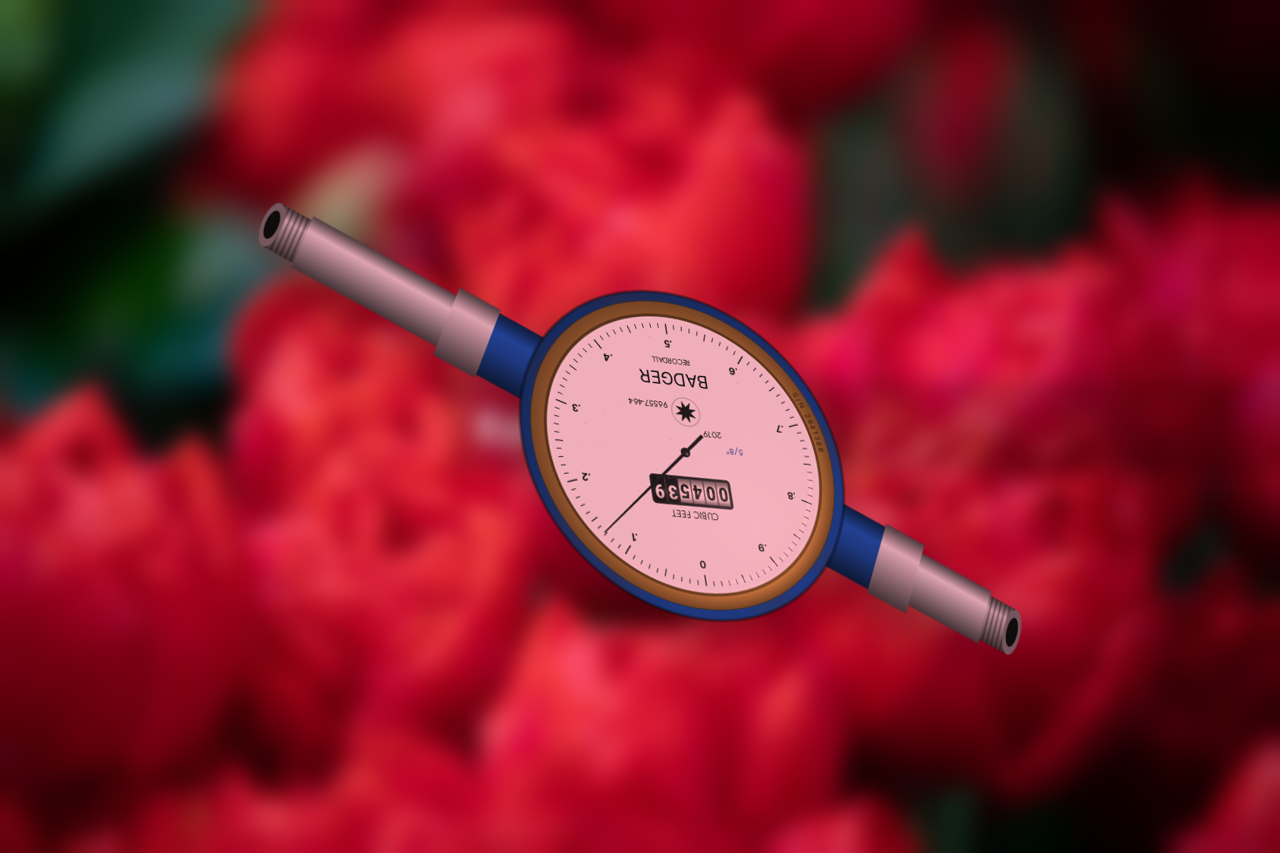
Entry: 4539.13 ft³
